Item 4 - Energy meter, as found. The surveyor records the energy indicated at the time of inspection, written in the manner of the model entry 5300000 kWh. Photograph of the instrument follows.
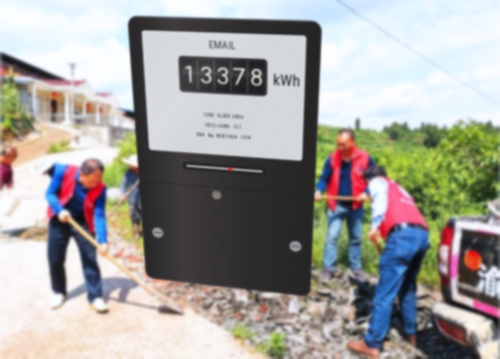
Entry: 13378 kWh
